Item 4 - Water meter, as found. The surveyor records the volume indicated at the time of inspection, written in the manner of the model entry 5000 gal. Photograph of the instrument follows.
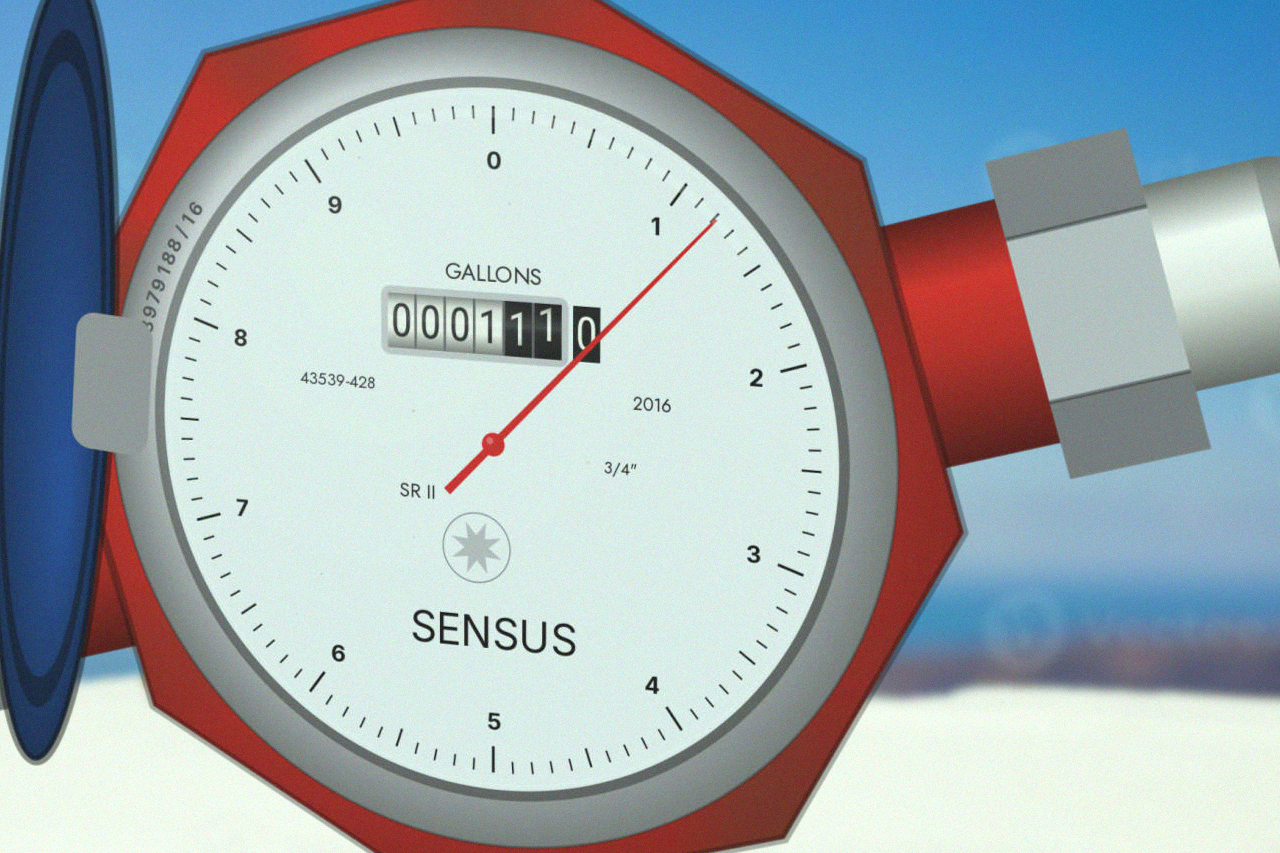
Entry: 1111.2 gal
